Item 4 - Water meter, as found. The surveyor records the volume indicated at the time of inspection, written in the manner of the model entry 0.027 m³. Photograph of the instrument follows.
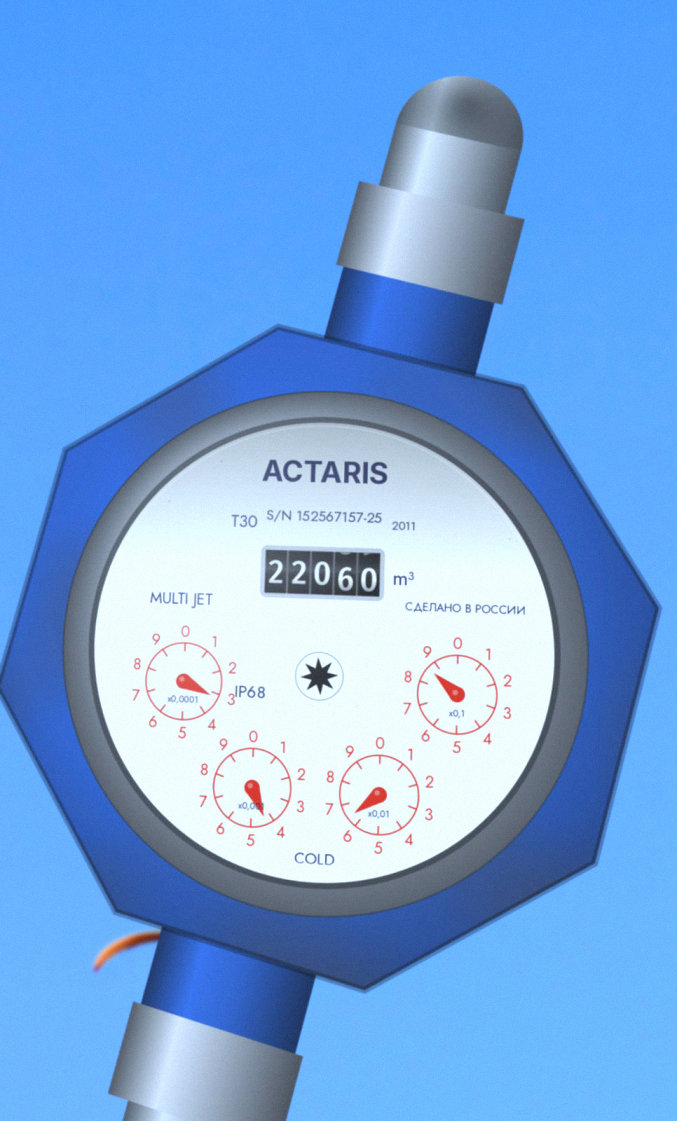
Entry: 22059.8643 m³
